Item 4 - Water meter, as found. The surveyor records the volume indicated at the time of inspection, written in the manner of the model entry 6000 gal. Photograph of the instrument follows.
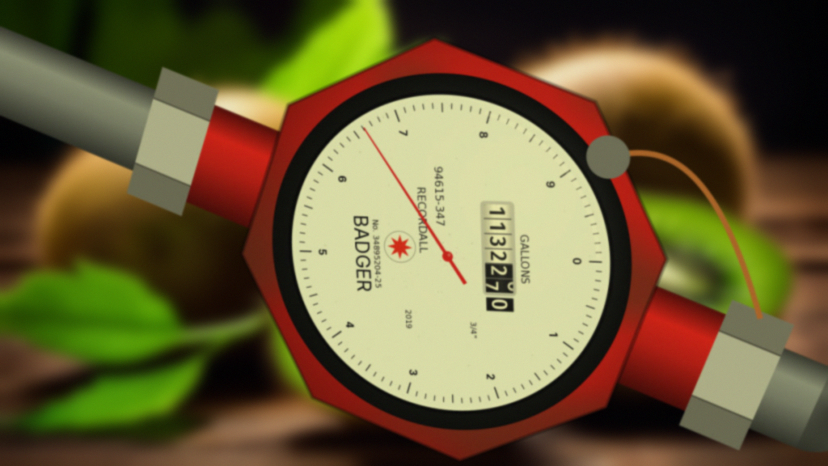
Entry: 1132266.6 gal
